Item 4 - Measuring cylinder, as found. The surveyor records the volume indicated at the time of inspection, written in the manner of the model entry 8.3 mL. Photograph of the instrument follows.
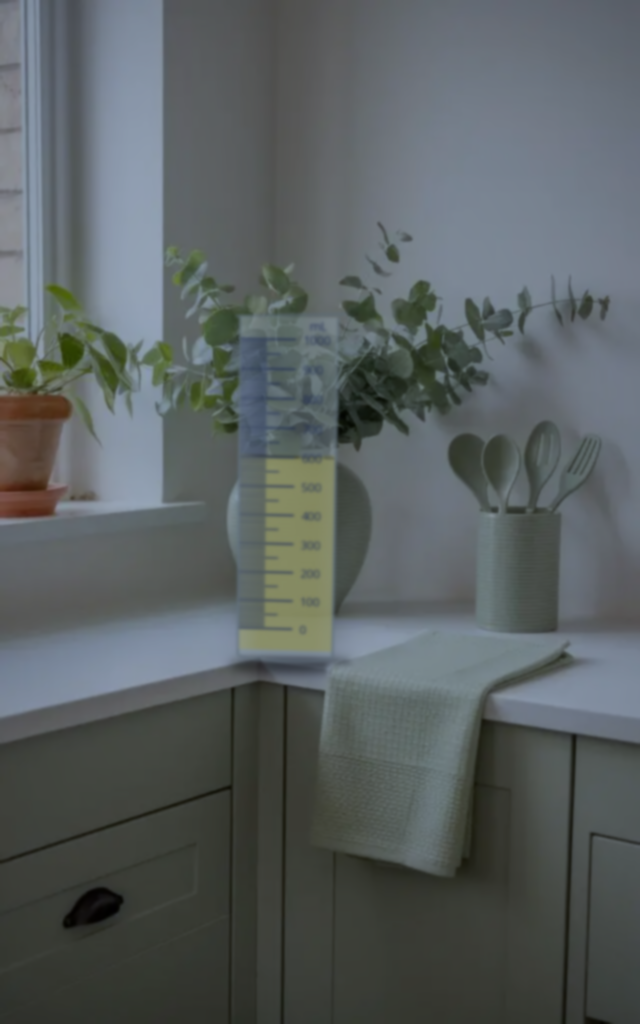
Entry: 600 mL
